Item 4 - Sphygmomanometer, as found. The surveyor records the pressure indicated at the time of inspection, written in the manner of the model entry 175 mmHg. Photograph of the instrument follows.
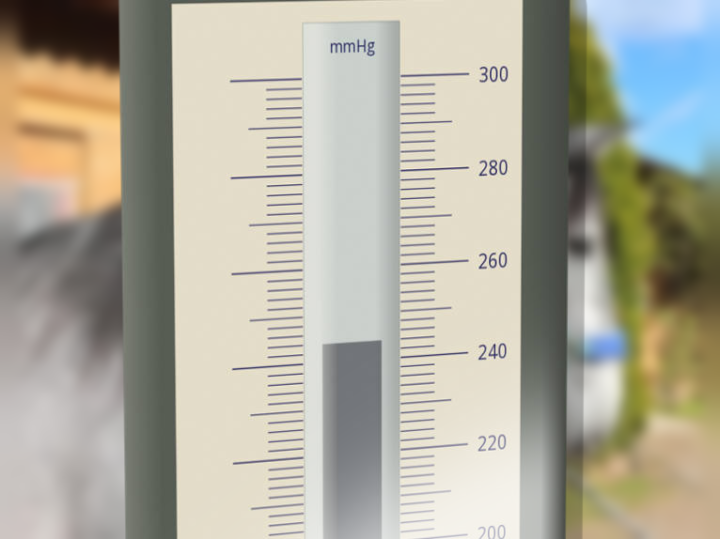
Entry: 244 mmHg
